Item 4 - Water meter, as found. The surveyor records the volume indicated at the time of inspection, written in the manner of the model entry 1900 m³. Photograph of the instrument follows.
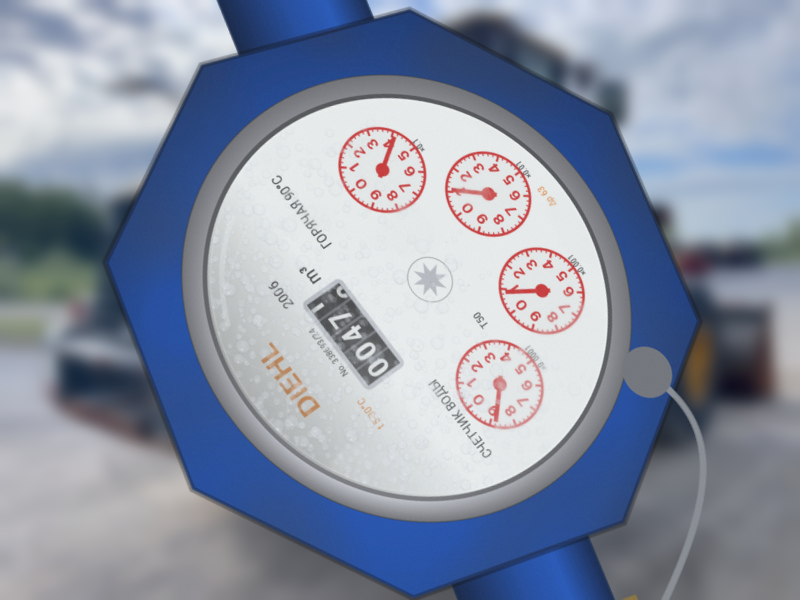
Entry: 471.4108 m³
